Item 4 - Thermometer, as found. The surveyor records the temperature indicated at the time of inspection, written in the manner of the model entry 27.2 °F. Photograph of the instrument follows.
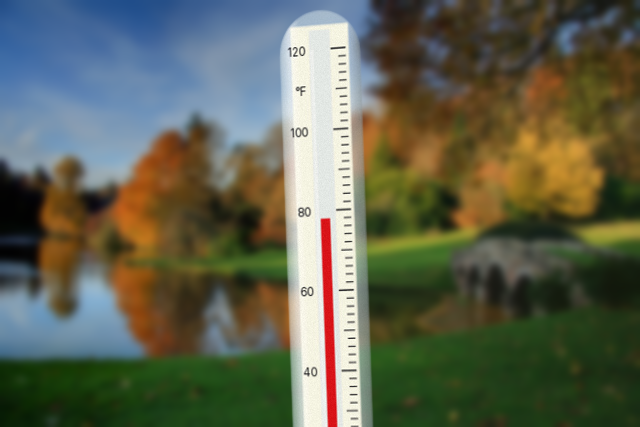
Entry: 78 °F
